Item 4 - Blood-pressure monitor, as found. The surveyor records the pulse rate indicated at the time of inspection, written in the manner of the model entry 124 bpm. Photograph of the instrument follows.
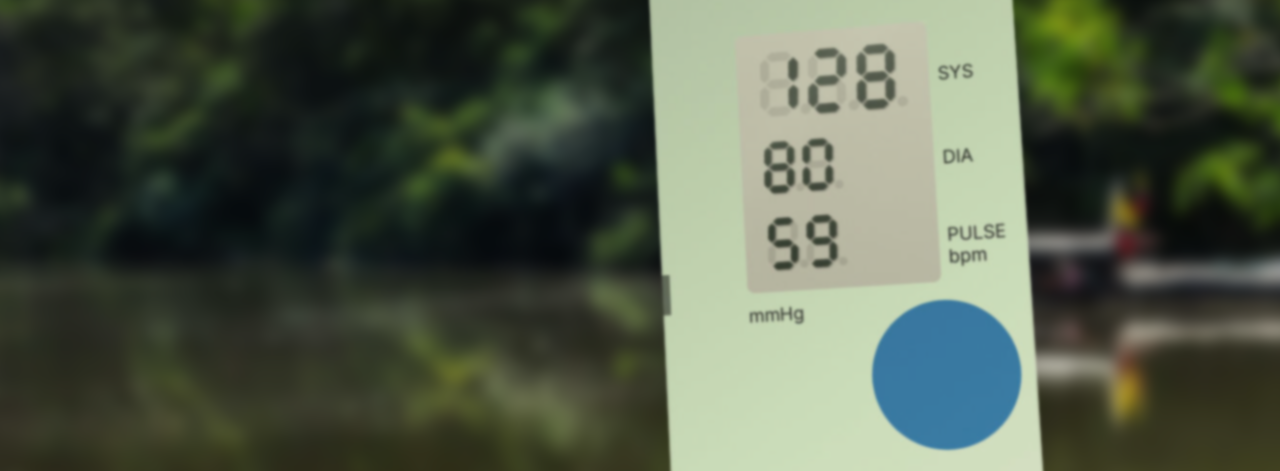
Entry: 59 bpm
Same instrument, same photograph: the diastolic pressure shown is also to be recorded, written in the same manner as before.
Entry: 80 mmHg
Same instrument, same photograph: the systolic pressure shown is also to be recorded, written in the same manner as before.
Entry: 128 mmHg
